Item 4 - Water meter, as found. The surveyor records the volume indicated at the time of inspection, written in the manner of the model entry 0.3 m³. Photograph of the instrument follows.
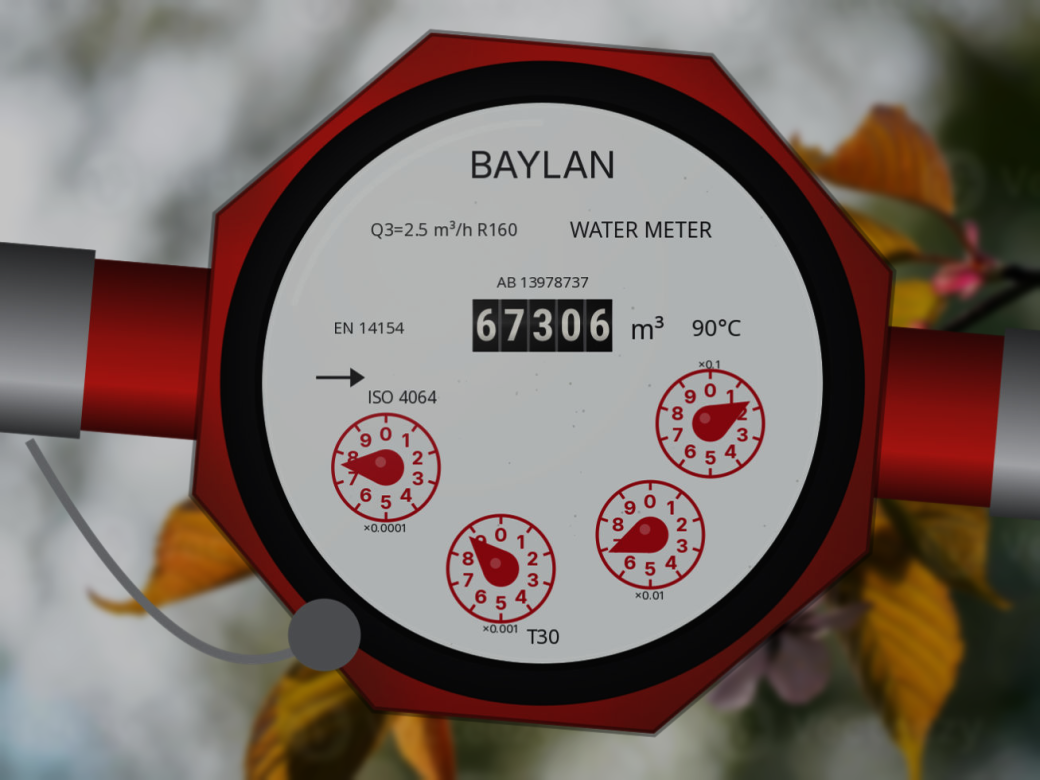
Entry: 67306.1687 m³
